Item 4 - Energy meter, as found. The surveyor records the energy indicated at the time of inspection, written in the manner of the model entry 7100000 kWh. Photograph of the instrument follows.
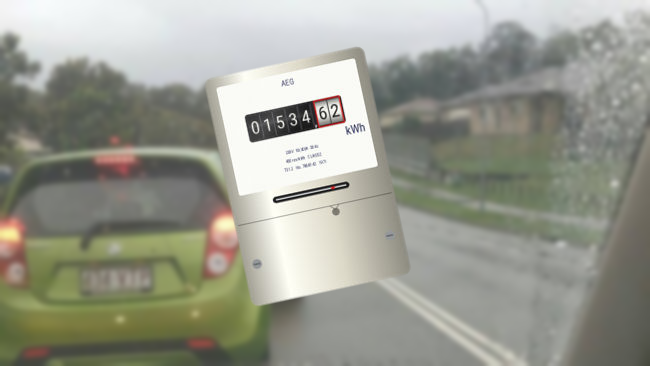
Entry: 1534.62 kWh
